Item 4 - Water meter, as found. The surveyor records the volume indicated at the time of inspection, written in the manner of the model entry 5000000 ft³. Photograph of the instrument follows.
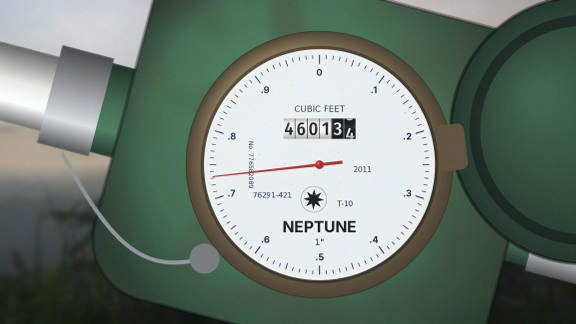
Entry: 460133.73 ft³
